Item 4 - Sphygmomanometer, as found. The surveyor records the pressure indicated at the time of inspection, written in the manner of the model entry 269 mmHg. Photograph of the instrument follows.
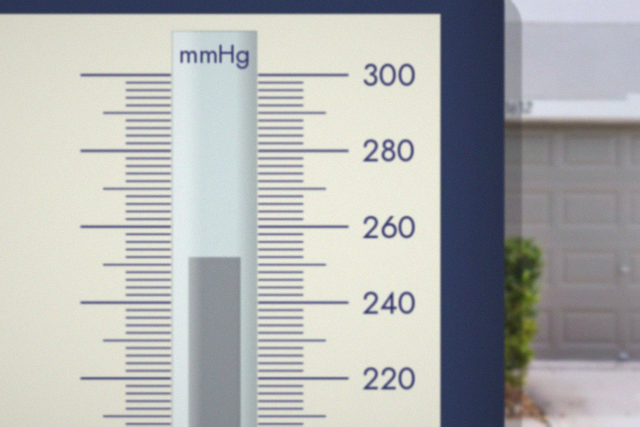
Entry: 252 mmHg
